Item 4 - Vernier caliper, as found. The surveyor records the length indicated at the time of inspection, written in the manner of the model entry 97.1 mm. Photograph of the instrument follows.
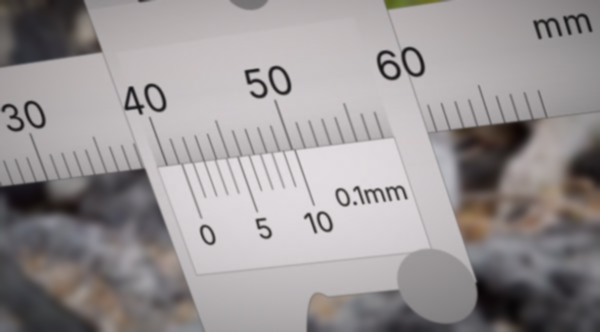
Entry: 41.2 mm
